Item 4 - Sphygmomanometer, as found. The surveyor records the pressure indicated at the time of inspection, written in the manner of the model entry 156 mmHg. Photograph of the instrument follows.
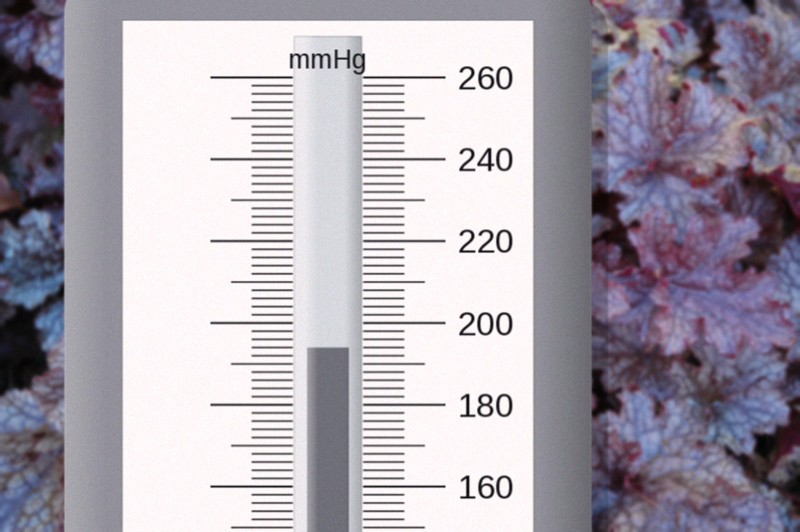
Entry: 194 mmHg
